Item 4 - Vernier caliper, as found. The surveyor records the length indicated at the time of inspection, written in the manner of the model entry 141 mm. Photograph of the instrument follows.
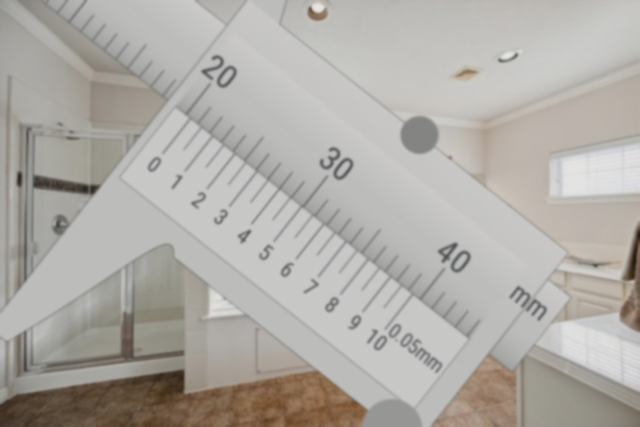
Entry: 20.4 mm
